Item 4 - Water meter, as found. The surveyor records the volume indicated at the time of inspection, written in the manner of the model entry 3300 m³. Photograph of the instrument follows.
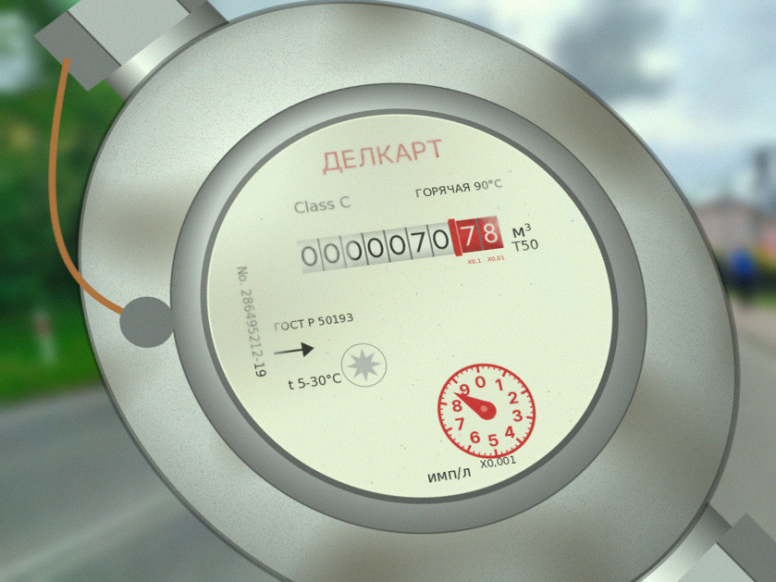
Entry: 70.788 m³
